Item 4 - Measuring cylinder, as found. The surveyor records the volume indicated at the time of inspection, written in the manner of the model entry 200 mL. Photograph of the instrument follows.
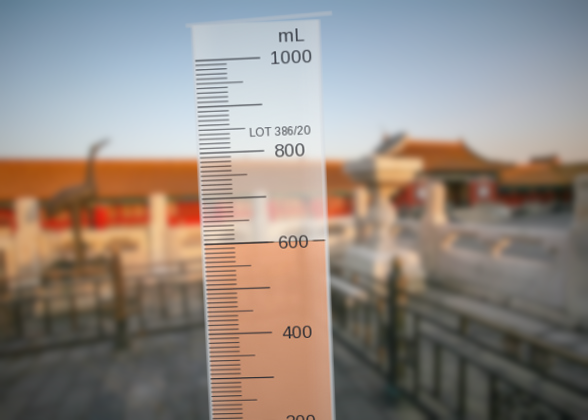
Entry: 600 mL
